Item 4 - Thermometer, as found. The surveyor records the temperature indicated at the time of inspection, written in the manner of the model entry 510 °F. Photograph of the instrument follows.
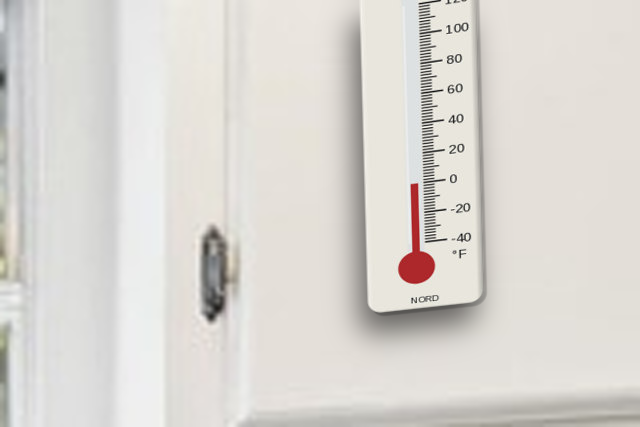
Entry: 0 °F
